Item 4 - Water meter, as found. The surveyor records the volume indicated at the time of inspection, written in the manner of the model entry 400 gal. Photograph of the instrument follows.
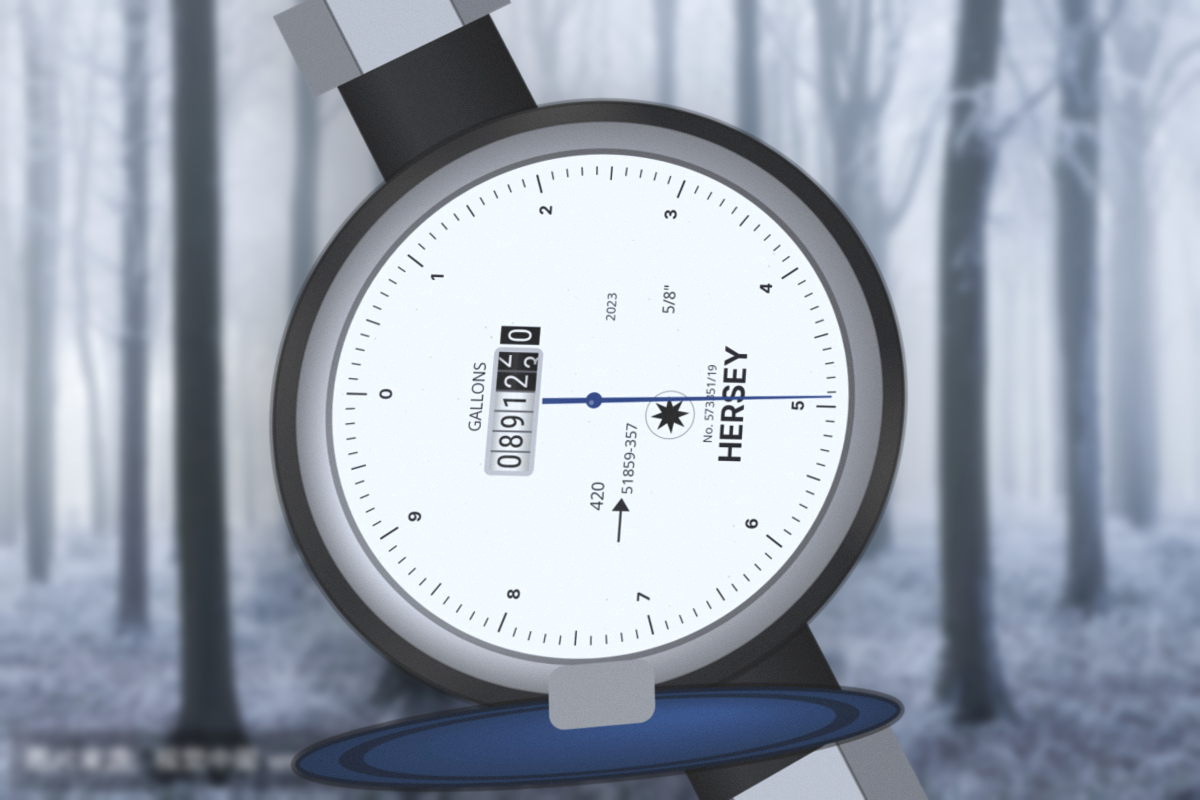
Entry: 891224.9 gal
